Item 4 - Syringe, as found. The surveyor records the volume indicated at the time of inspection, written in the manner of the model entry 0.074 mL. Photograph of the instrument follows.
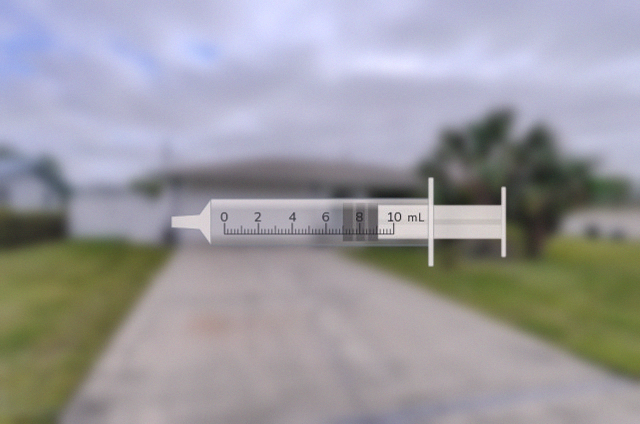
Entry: 7 mL
